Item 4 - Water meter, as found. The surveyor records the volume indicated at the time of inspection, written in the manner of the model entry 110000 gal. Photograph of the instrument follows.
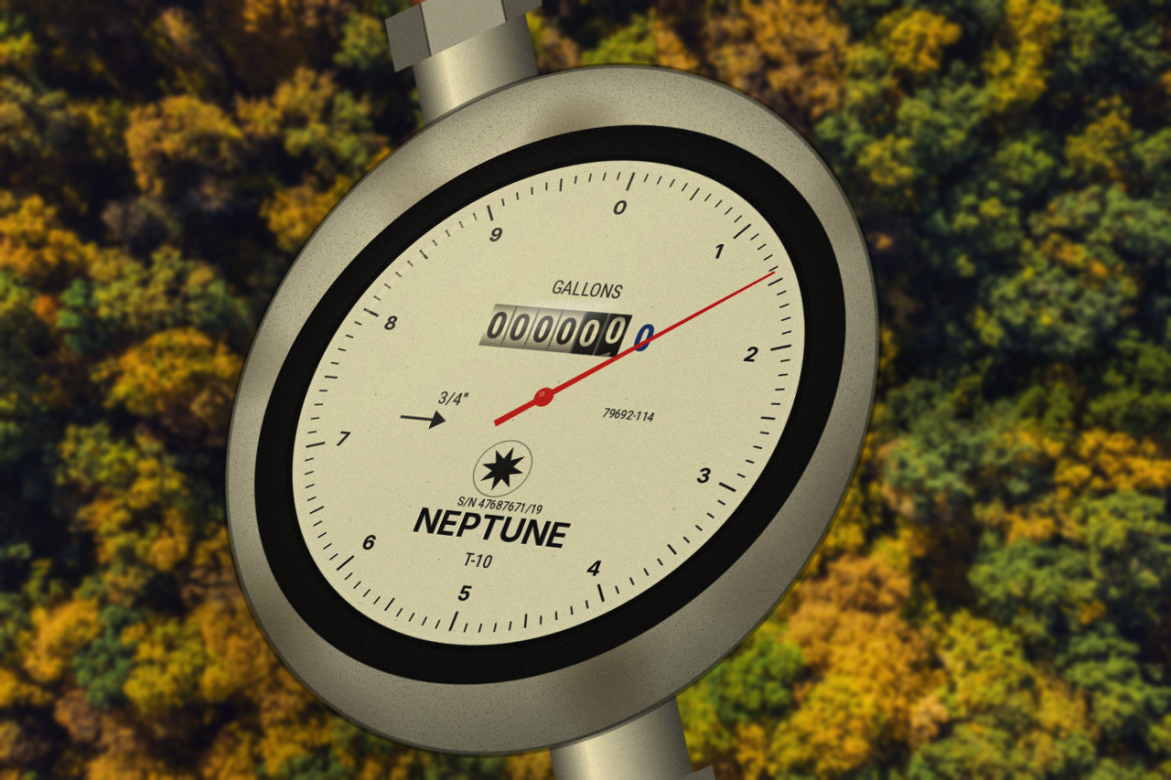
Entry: 1.4 gal
